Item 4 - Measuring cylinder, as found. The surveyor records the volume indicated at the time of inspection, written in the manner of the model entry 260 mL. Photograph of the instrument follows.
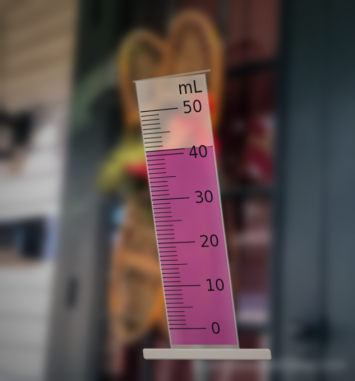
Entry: 41 mL
